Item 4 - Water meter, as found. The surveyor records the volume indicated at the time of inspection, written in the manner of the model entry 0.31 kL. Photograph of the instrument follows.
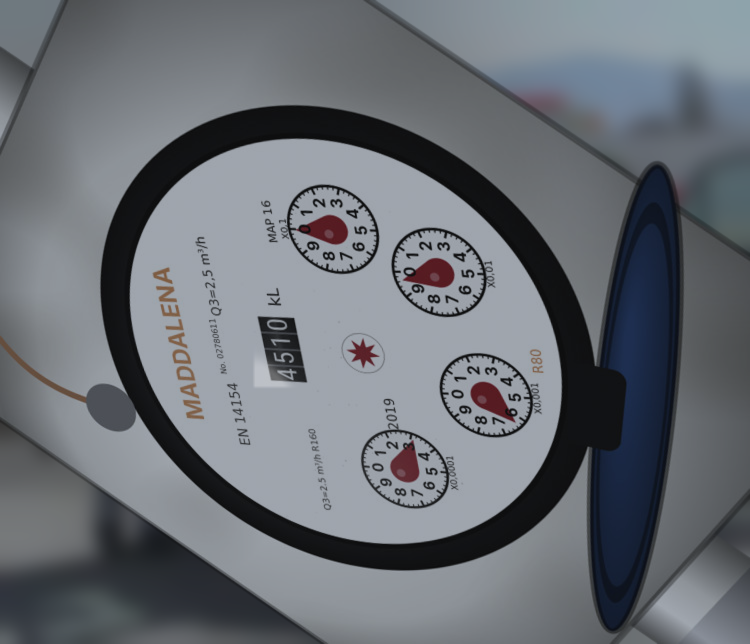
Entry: 4509.9963 kL
